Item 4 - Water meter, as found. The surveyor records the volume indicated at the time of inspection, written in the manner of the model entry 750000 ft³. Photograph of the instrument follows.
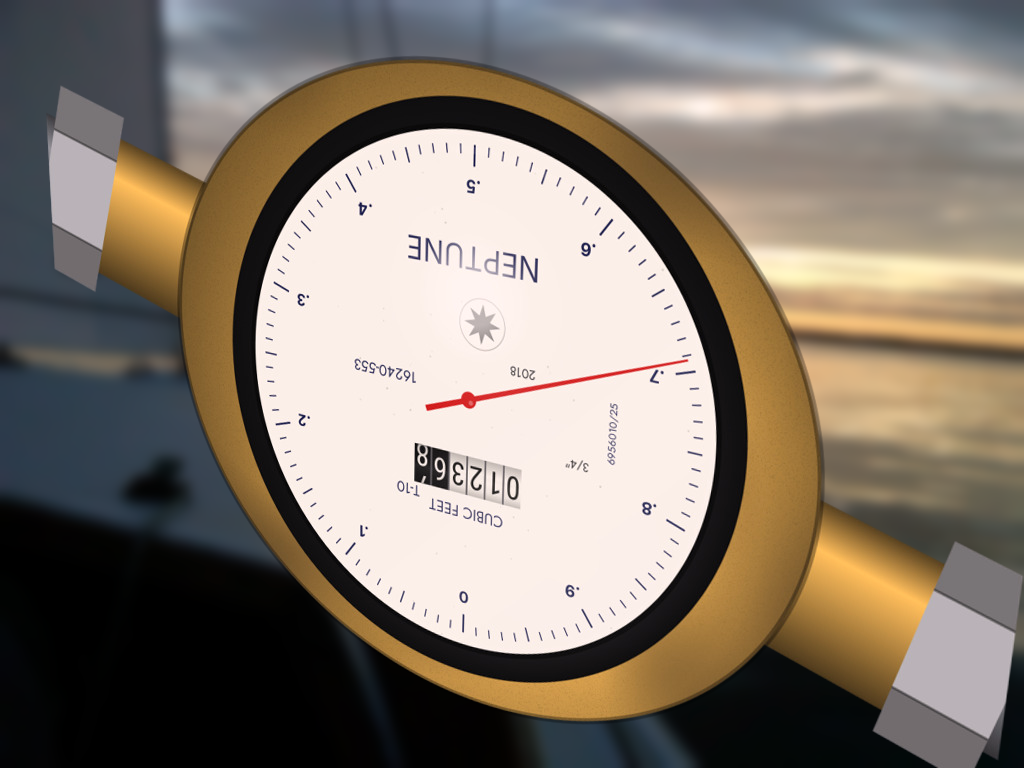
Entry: 12367.69 ft³
